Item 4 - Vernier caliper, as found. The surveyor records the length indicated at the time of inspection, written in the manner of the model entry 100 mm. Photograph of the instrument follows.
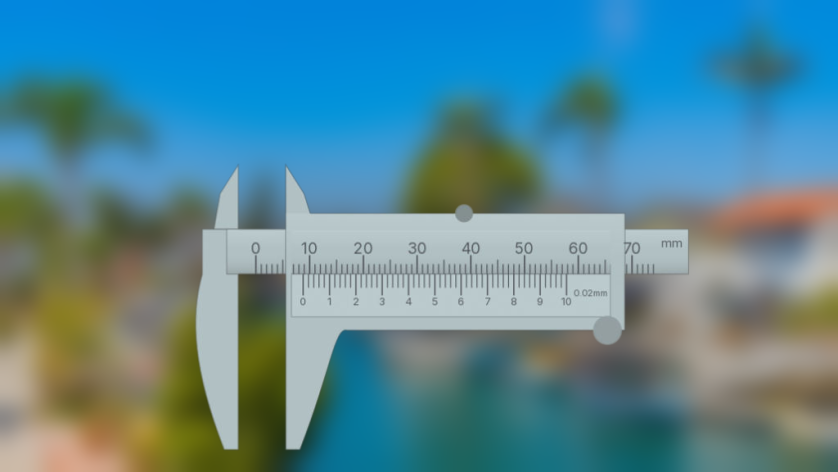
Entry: 8.8 mm
